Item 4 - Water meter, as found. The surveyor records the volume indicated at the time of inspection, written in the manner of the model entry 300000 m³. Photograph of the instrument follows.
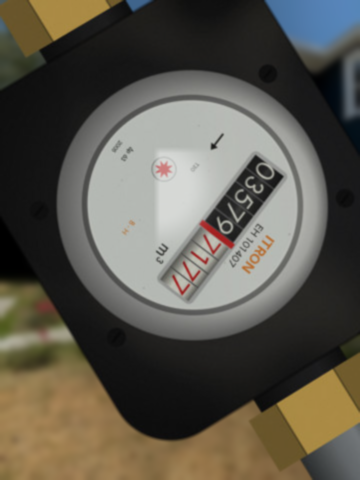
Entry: 3579.7177 m³
